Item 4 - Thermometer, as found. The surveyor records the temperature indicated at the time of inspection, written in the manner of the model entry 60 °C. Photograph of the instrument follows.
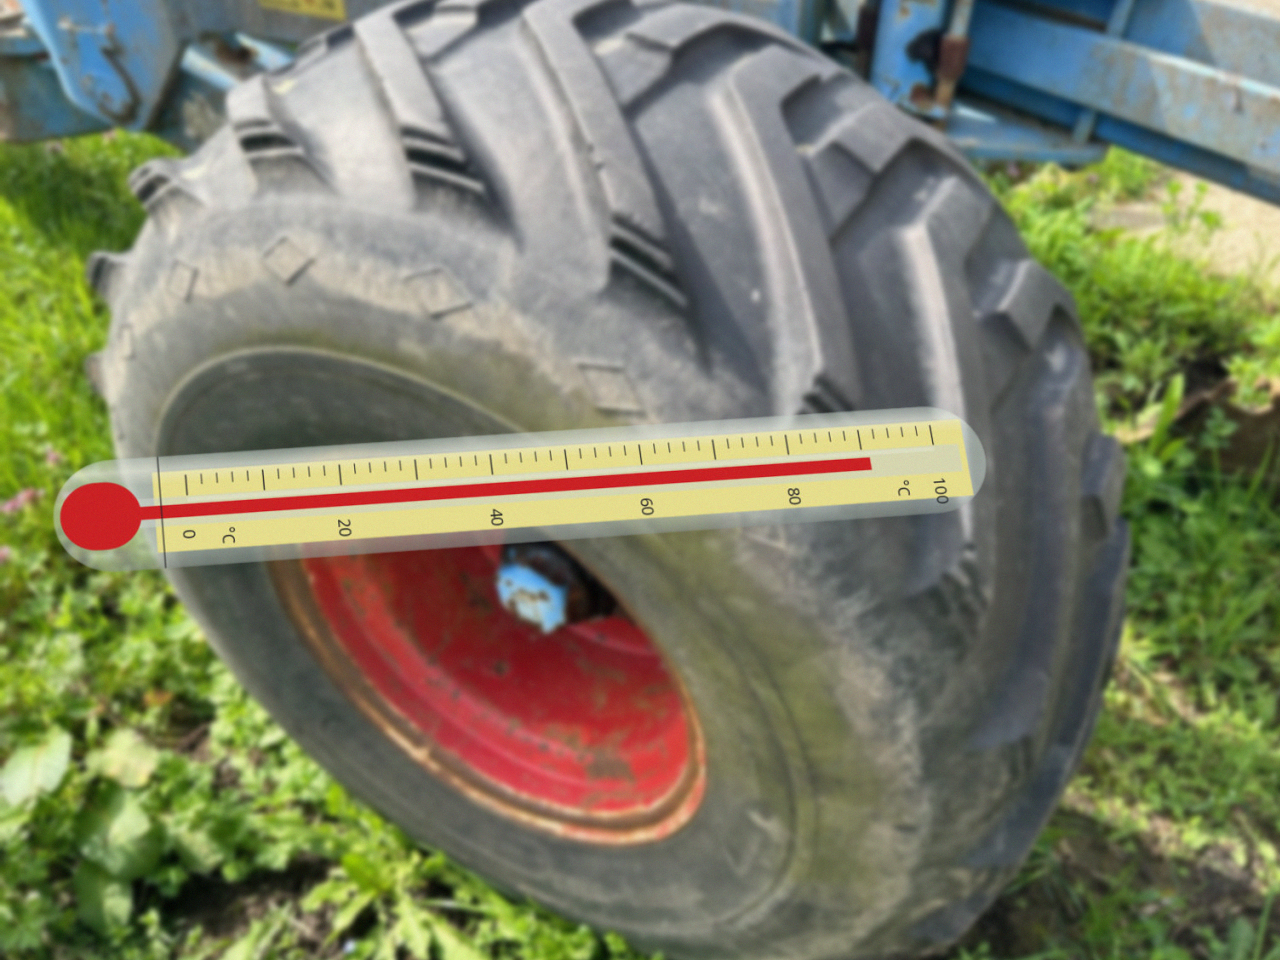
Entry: 91 °C
